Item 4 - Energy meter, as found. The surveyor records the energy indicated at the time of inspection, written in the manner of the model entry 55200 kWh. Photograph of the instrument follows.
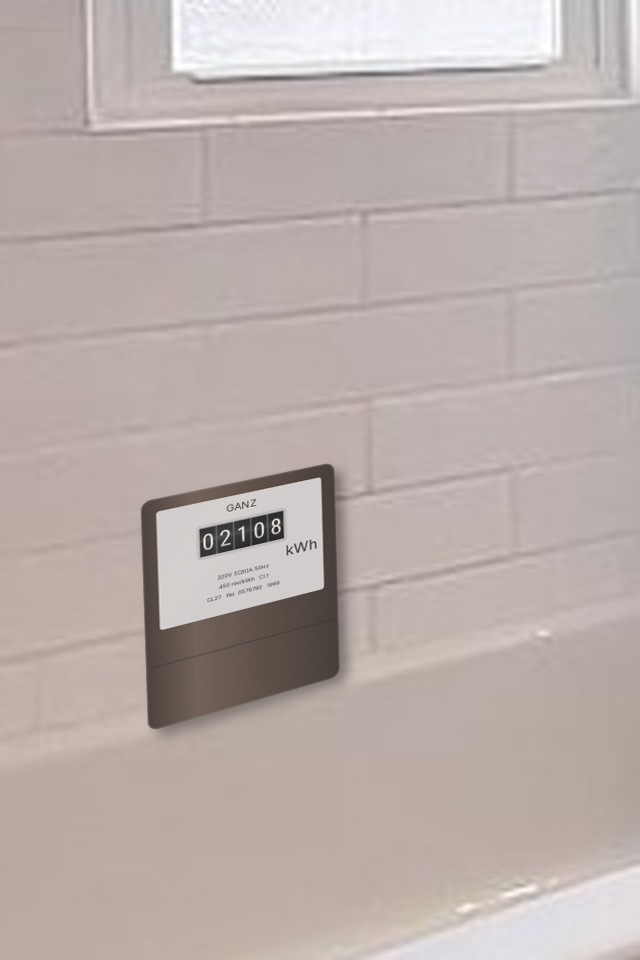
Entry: 2108 kWh
